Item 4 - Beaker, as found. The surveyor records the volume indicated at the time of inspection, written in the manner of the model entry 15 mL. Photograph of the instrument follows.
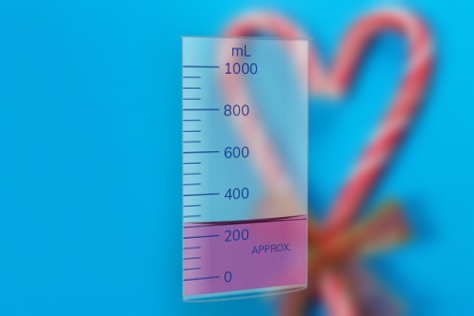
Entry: 250 mL
